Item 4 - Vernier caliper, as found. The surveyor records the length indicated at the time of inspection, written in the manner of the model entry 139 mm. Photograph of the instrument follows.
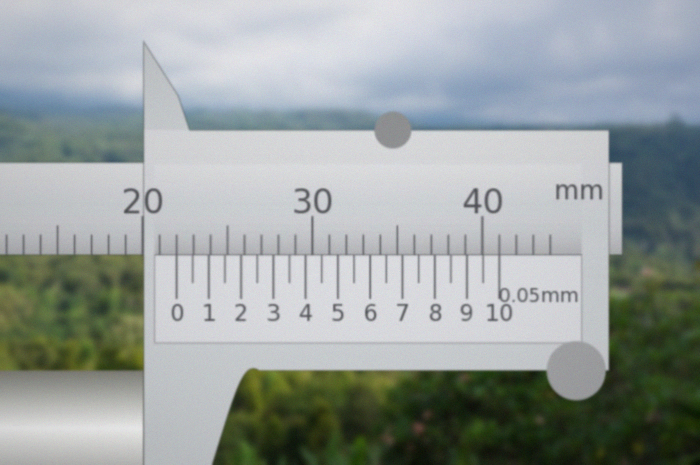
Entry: 22.0 mm
